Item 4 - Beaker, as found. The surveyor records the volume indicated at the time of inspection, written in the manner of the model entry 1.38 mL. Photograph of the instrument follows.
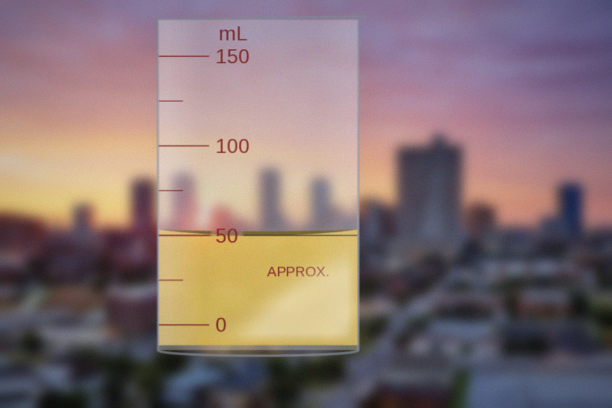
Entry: 50 mL
